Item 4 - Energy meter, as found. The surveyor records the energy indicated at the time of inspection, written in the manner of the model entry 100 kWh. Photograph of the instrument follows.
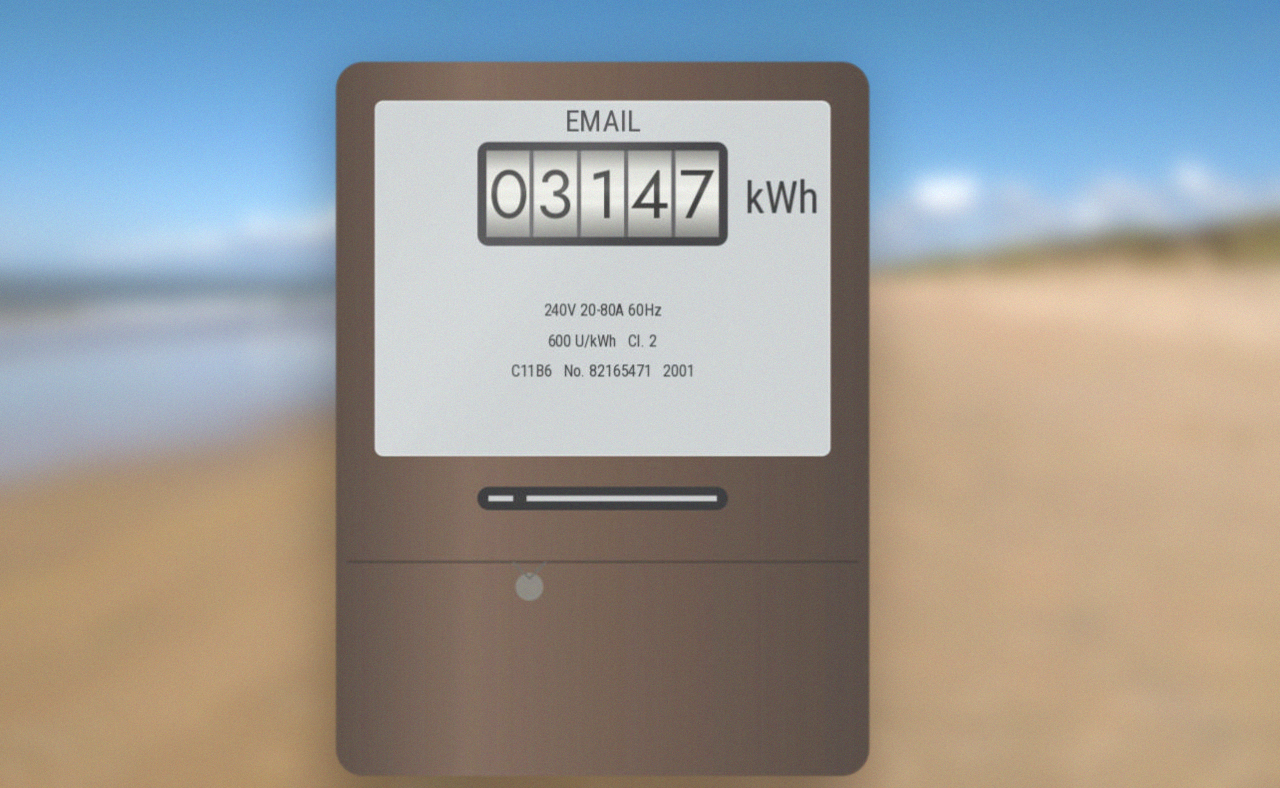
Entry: 3147 kWh
